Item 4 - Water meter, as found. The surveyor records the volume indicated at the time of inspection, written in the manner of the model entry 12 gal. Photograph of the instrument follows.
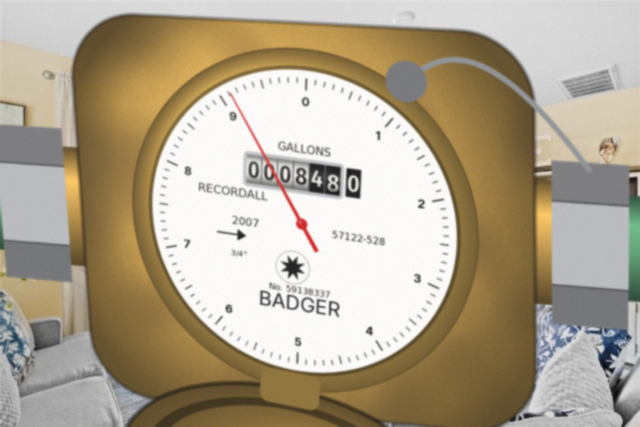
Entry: 8479.1 gal
